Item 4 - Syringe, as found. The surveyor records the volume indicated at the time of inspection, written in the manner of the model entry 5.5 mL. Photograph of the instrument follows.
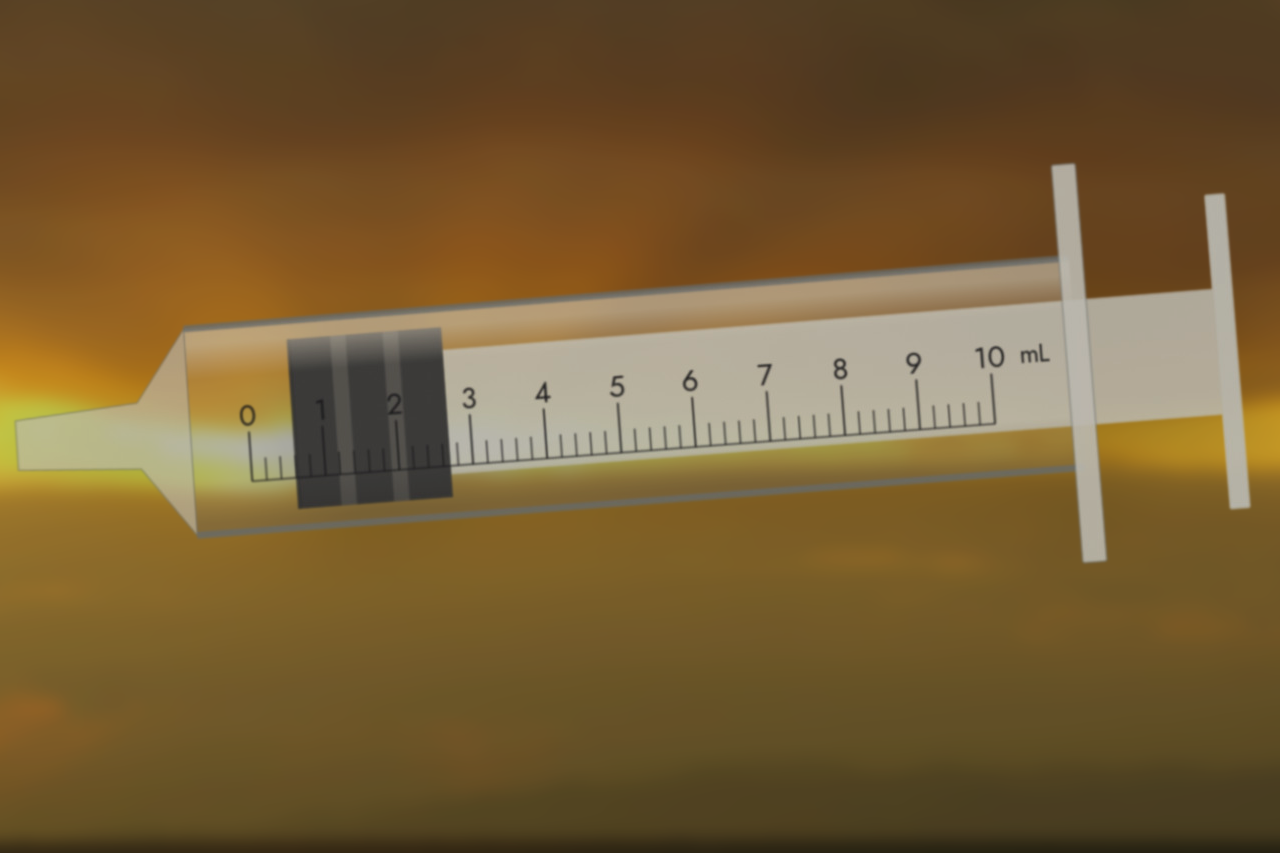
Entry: 0.6 mL
